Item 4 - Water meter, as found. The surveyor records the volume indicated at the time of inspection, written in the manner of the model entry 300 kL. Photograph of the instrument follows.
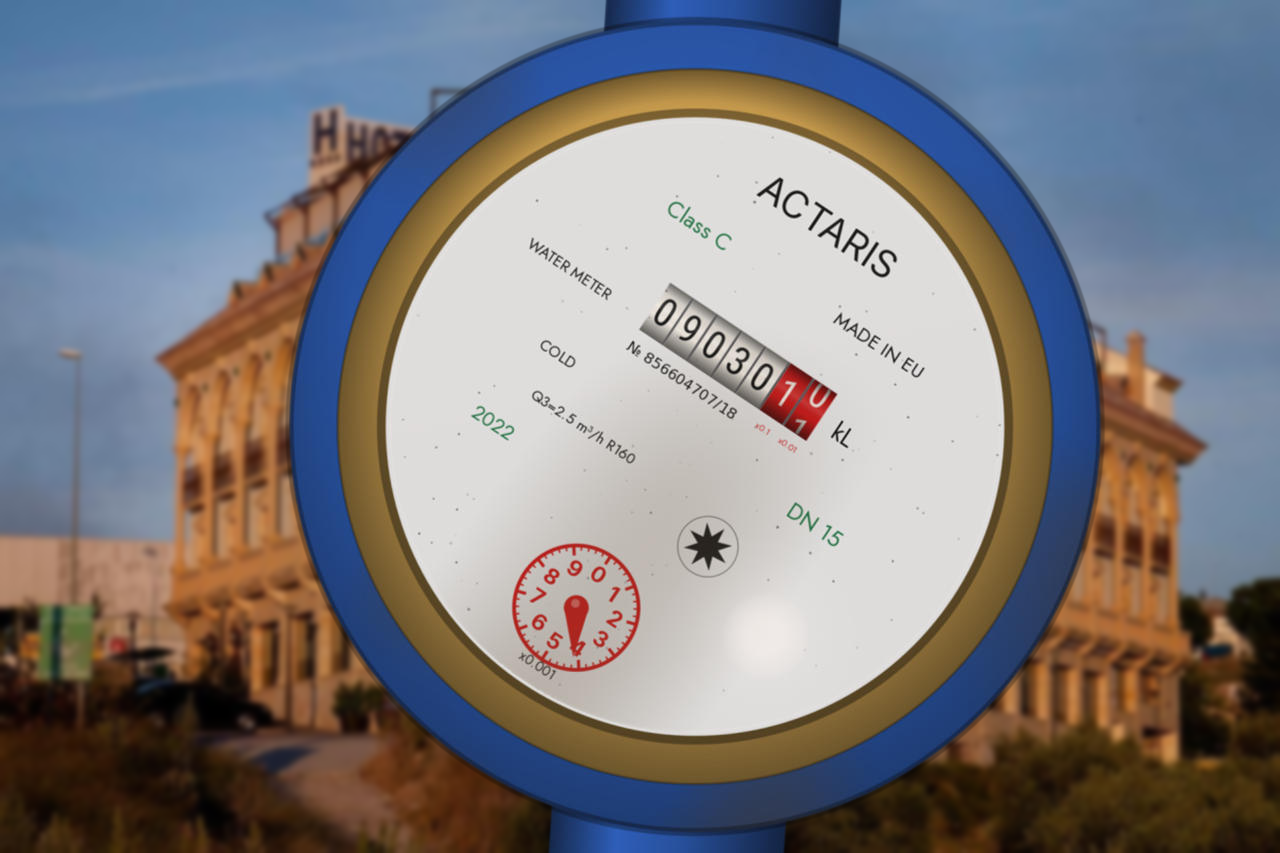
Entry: 9030.104 kL
